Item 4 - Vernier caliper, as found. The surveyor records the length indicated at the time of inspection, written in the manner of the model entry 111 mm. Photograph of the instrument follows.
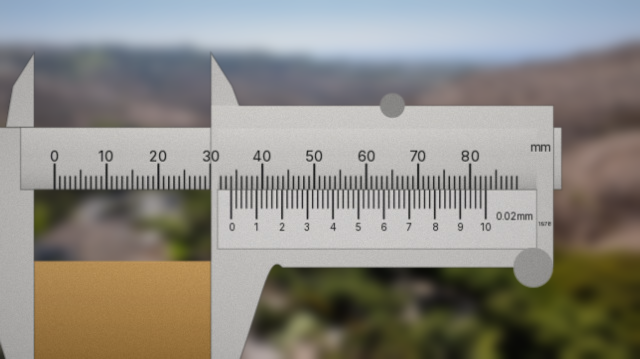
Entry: 34.0 mm
